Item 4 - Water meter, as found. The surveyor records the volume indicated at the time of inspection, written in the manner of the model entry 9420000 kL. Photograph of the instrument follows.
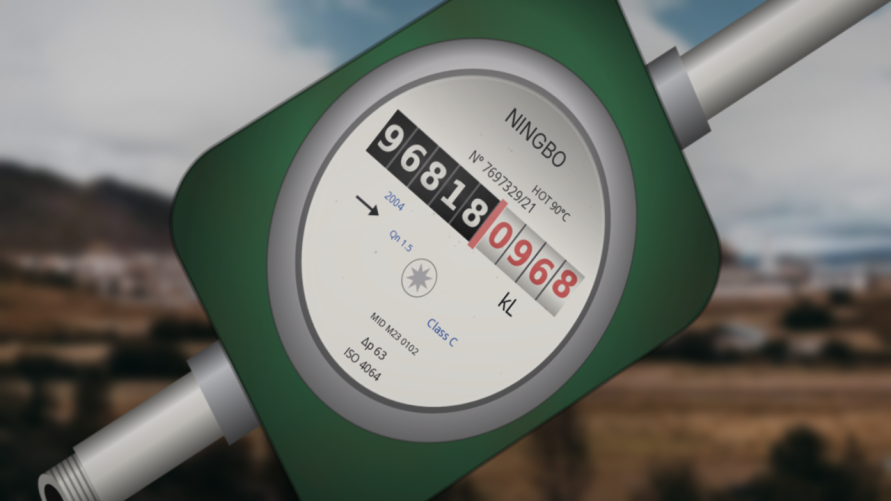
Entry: 96818.0968 kL
